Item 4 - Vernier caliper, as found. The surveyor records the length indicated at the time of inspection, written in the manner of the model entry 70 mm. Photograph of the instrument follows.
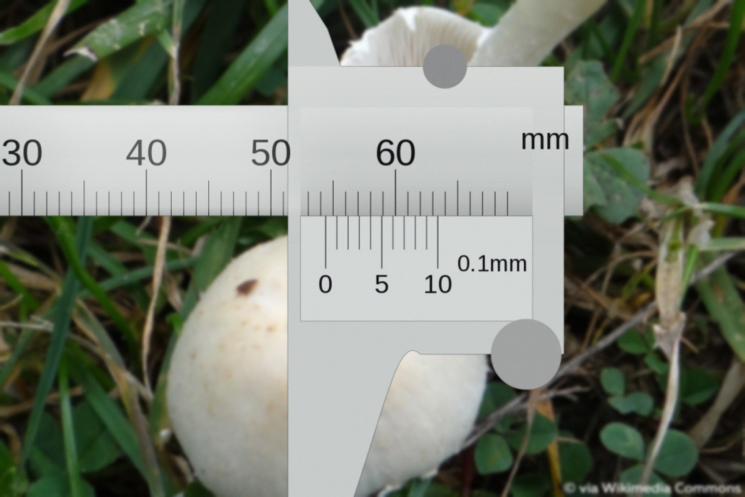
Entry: 54.4 mm
